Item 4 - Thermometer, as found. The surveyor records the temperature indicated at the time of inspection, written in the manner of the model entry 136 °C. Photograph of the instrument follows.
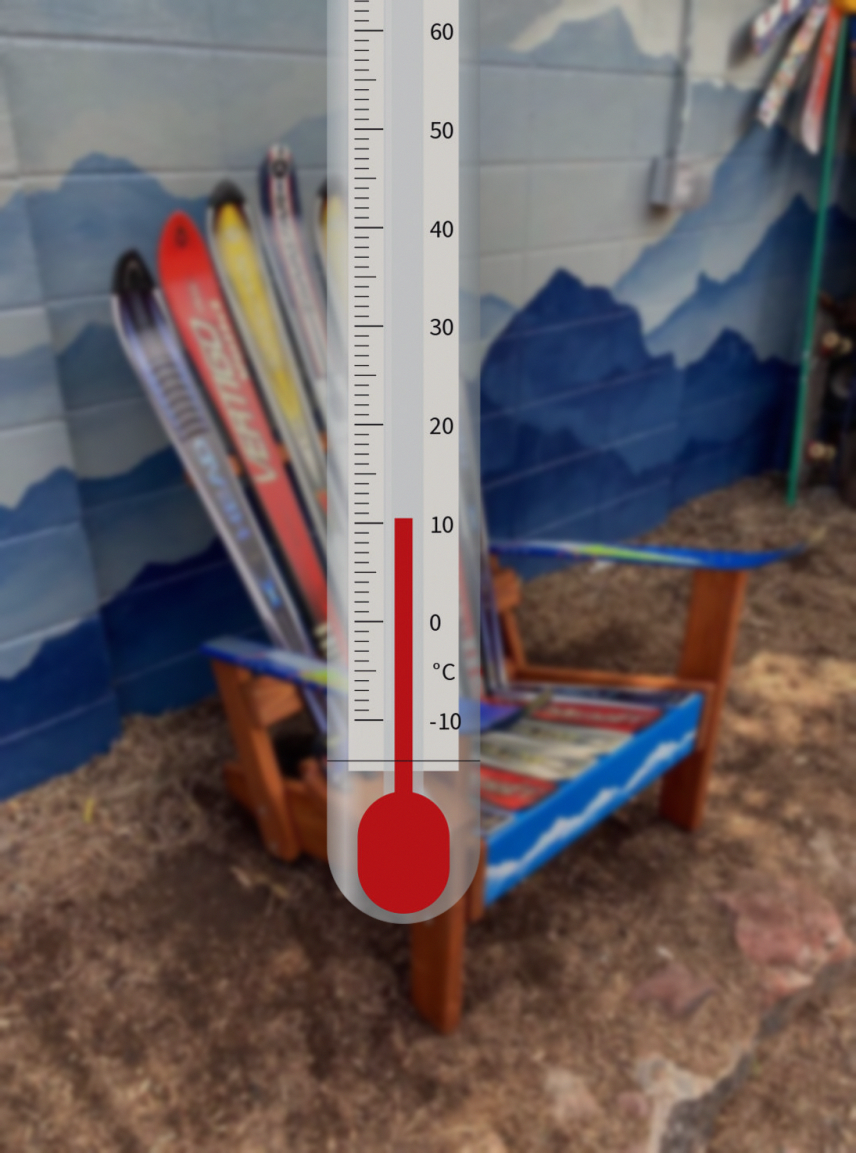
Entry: 10.5 °C
